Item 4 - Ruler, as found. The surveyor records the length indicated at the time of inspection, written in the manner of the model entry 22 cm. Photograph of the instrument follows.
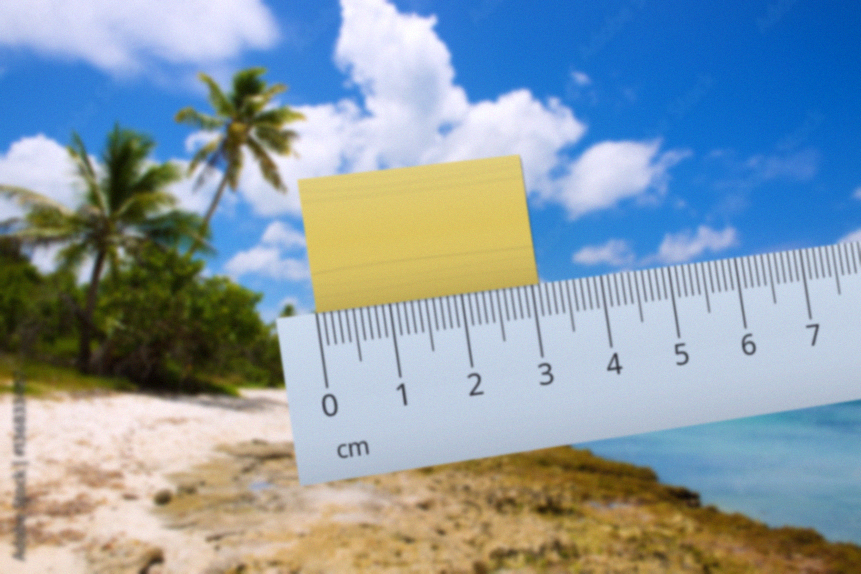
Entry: 3.1 cm
